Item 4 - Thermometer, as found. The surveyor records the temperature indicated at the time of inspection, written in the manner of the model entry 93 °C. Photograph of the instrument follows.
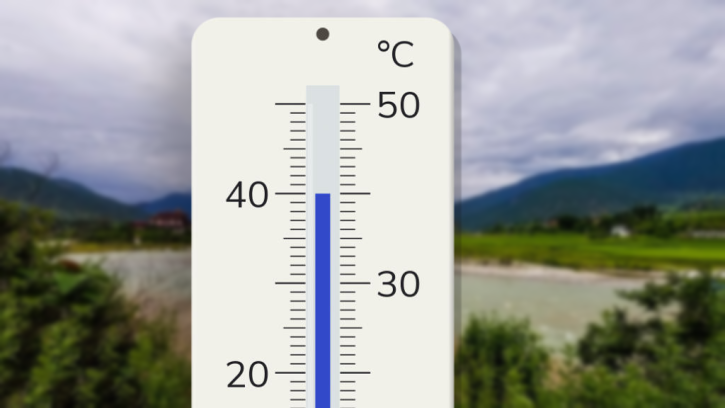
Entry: 40 °C
